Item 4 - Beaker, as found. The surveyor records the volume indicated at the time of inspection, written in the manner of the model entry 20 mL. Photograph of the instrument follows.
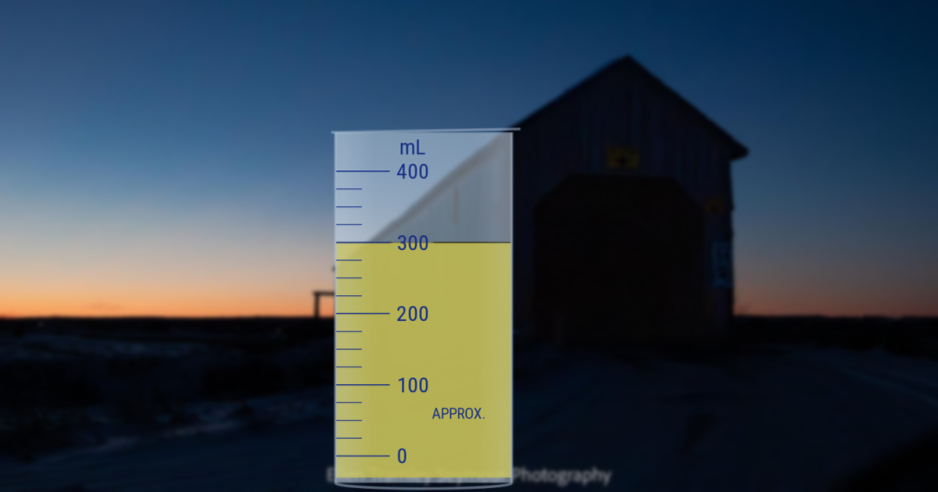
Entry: 300 mL
